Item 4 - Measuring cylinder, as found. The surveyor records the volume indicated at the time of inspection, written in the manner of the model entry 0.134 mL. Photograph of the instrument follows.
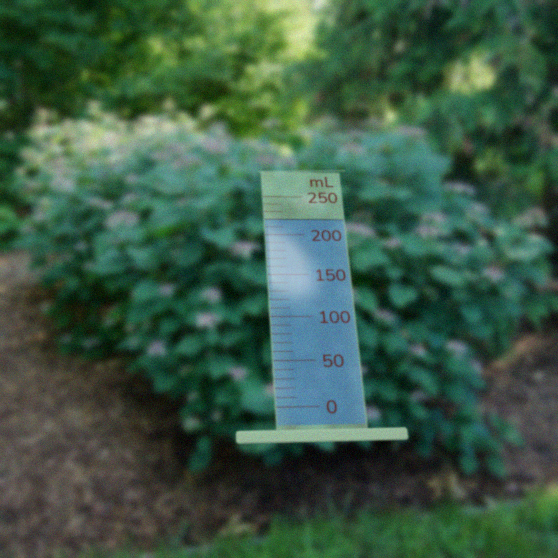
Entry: 220 mL
